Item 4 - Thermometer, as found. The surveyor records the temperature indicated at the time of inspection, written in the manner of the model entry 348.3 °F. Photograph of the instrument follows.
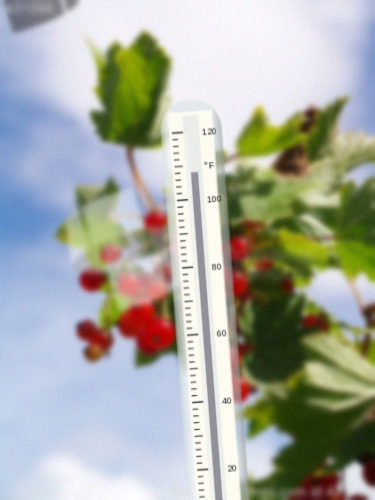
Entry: 108 °F
